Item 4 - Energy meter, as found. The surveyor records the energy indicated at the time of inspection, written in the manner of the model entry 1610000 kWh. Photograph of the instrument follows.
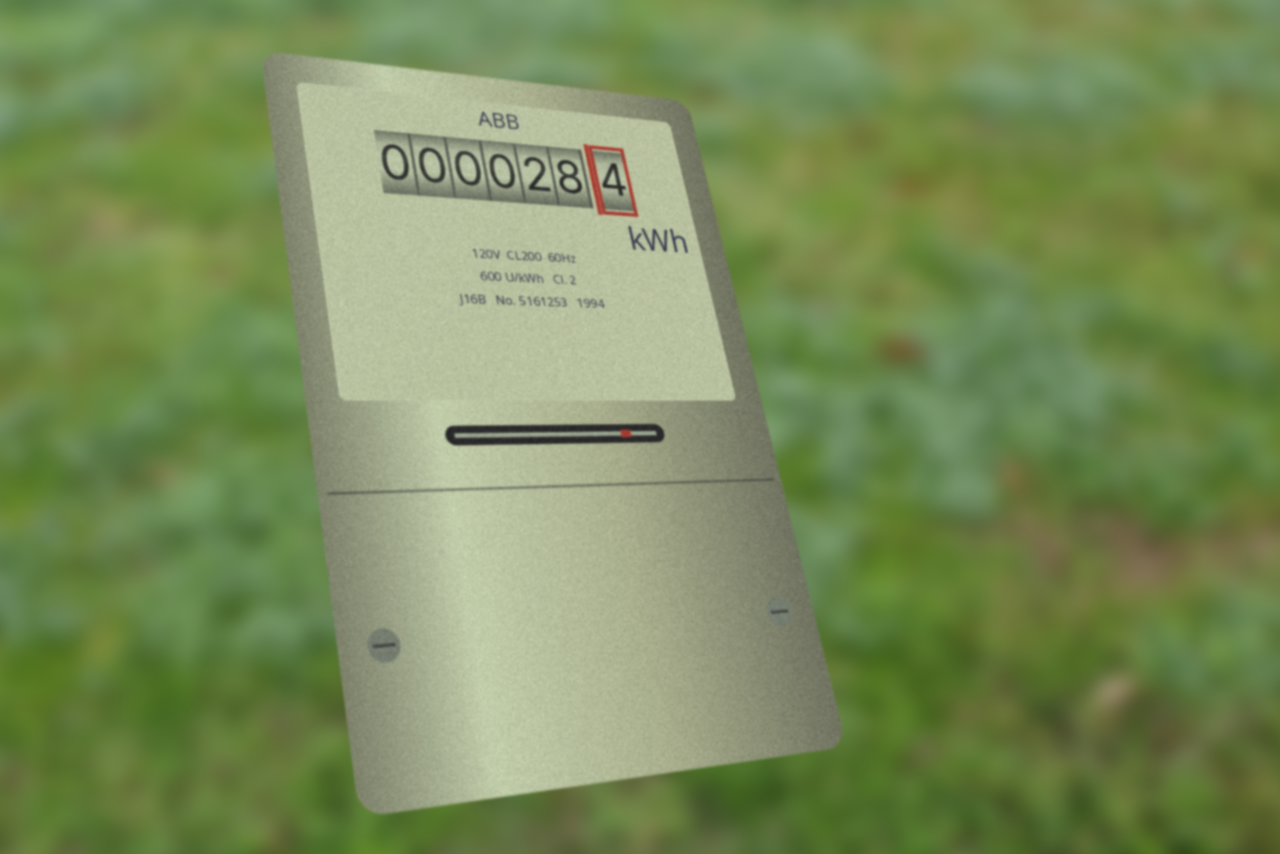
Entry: 28.4 kWh
